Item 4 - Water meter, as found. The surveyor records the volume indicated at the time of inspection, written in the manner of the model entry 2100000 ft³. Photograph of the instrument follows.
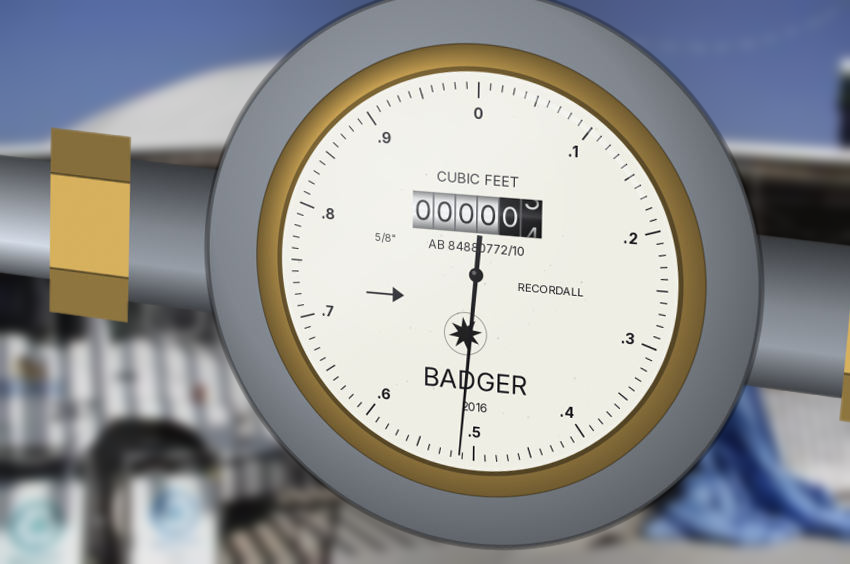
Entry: 3.51 ft³
